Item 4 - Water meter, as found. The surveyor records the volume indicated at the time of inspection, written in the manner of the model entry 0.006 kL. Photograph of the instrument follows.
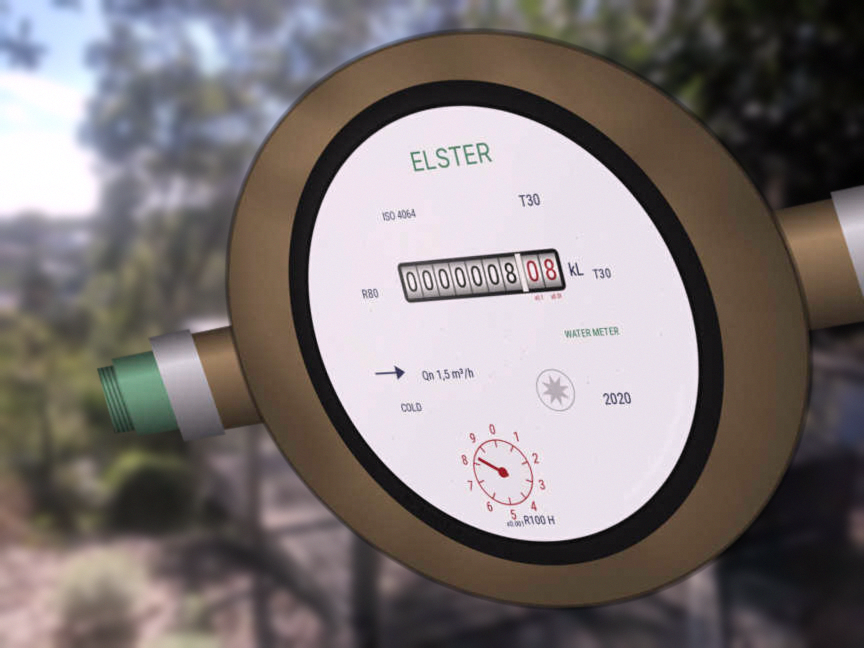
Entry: 8.088 kL
